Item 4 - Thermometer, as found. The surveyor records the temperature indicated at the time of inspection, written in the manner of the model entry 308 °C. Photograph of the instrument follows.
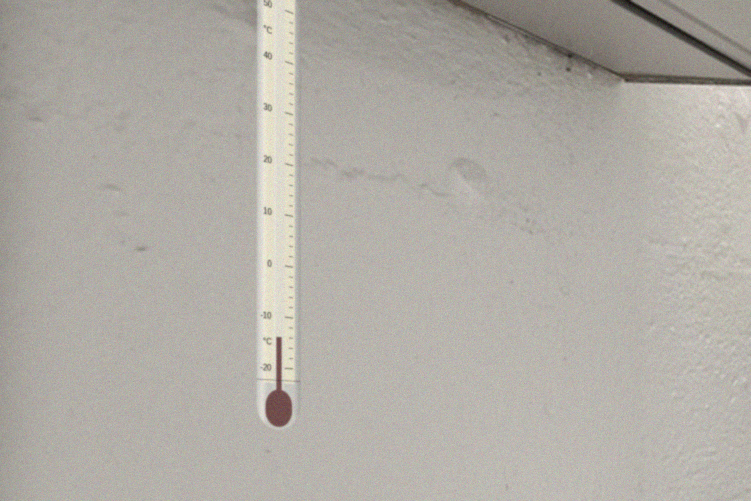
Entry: -14 °C
